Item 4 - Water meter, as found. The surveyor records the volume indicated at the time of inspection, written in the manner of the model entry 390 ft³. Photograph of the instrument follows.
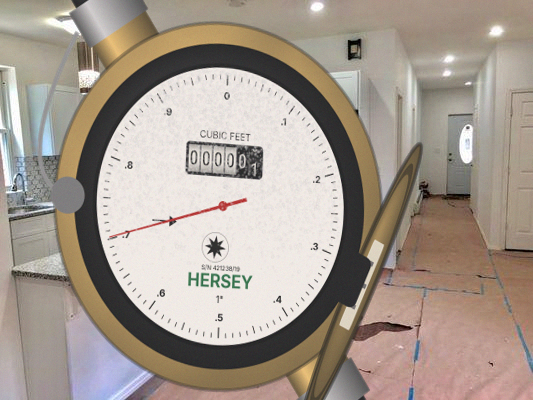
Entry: 0.70 ft³
